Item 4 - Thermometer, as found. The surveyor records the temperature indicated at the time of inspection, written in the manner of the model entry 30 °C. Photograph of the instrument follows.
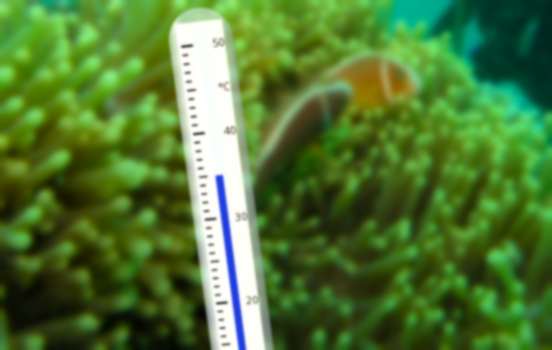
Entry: 35 °C
